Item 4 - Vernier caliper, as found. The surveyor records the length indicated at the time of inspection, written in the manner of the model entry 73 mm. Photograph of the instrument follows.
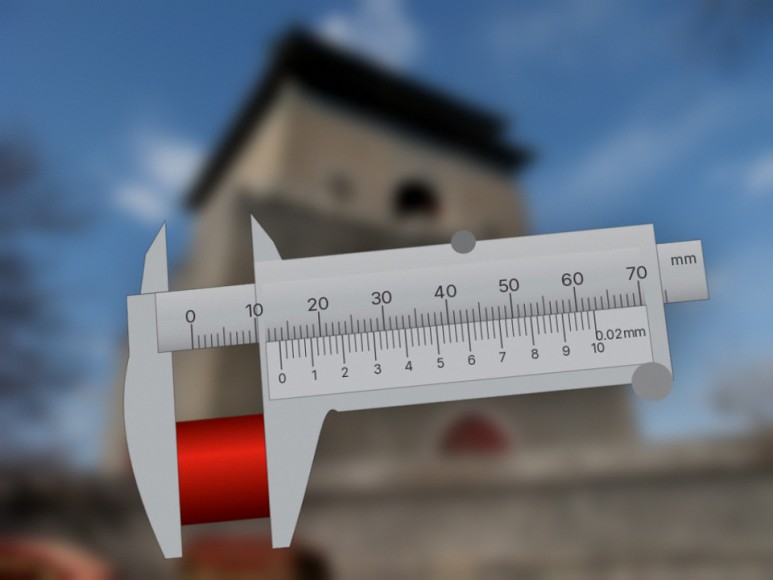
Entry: 13.6 mm
